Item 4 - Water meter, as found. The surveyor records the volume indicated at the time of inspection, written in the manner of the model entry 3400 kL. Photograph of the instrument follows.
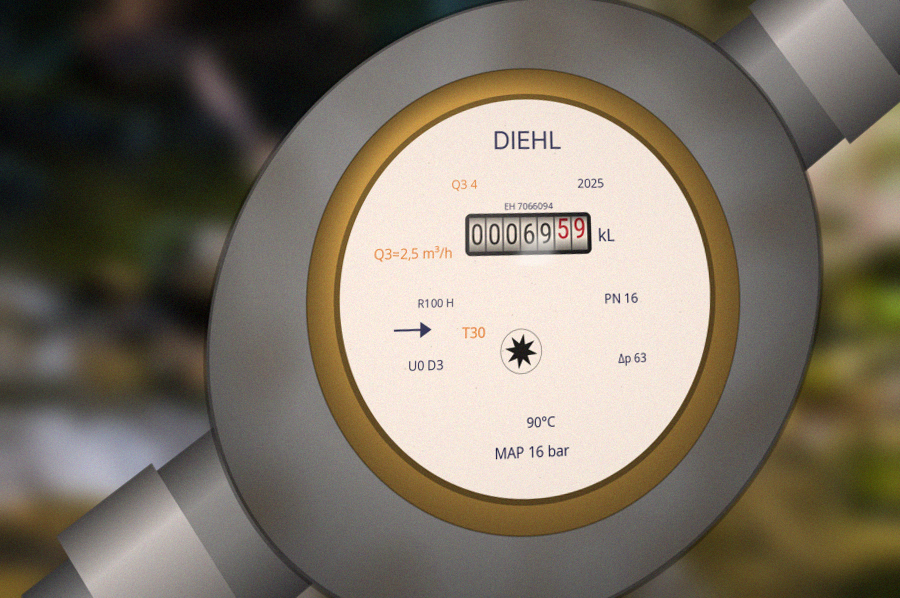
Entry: 69.59 kL
